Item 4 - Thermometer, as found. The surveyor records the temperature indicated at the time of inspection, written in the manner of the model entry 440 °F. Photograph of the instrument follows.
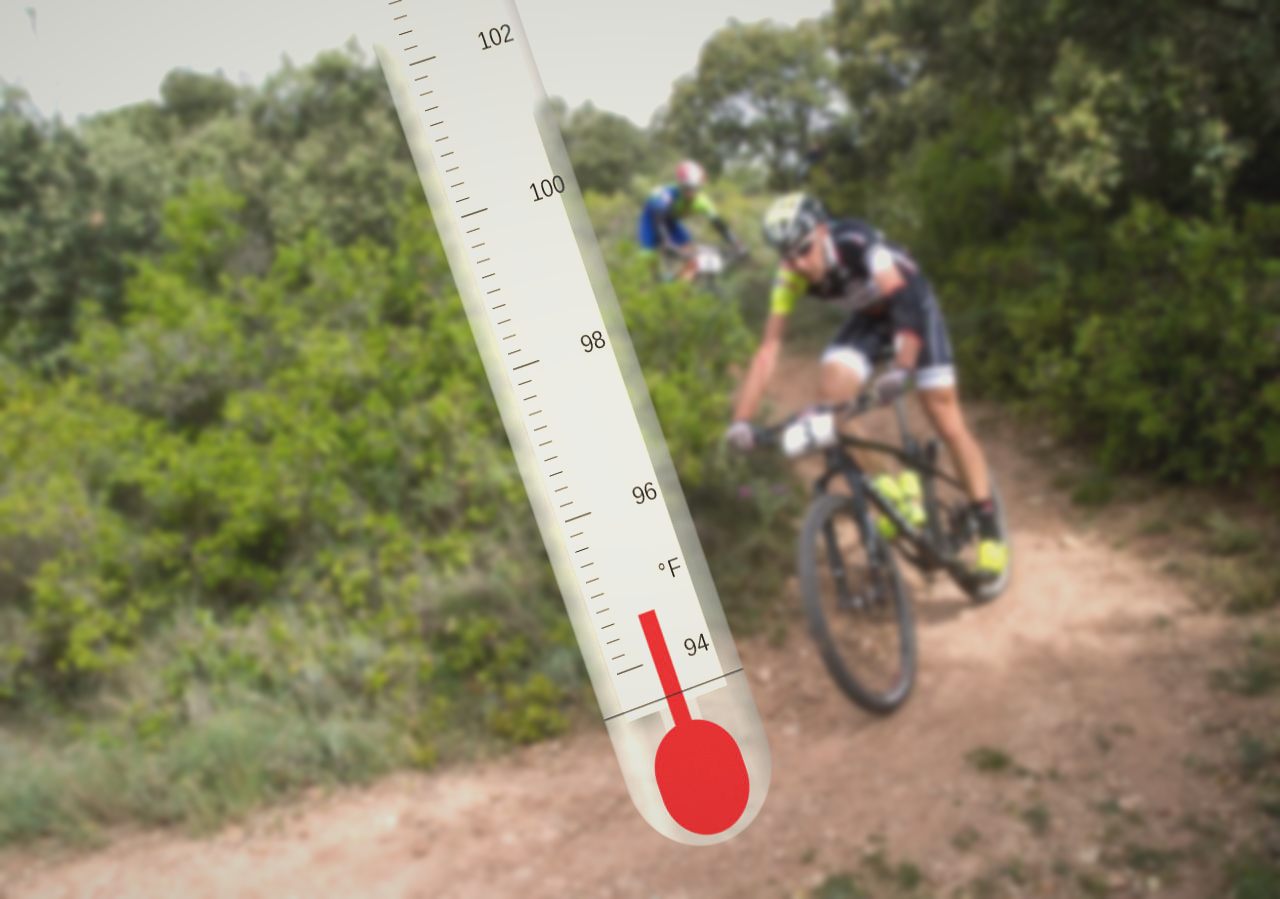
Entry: 94.6 °F
